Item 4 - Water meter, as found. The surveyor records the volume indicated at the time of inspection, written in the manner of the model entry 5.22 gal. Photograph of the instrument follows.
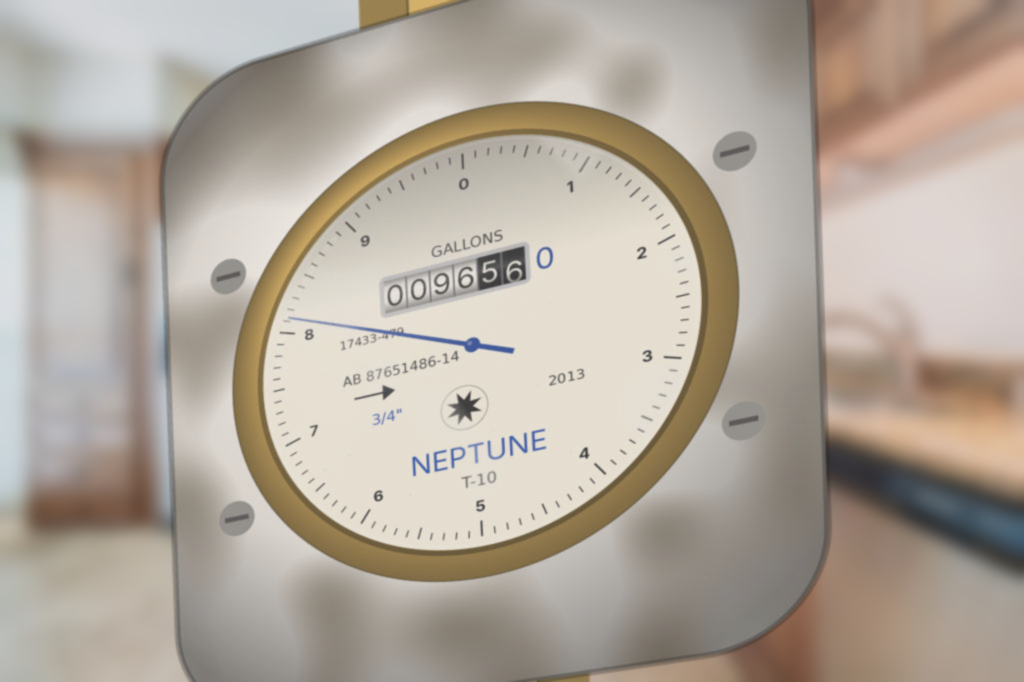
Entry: 96558.1 gal
